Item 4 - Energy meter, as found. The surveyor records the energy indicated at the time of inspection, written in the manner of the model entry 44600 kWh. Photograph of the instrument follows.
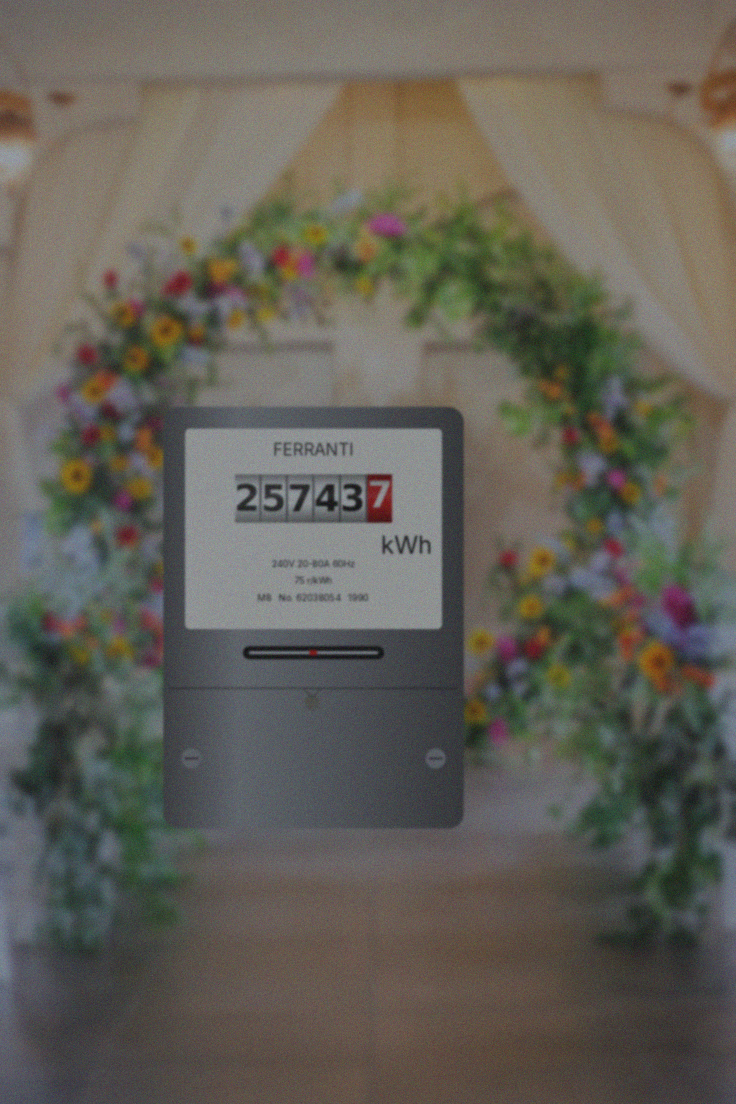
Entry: 25743.7 kWh
